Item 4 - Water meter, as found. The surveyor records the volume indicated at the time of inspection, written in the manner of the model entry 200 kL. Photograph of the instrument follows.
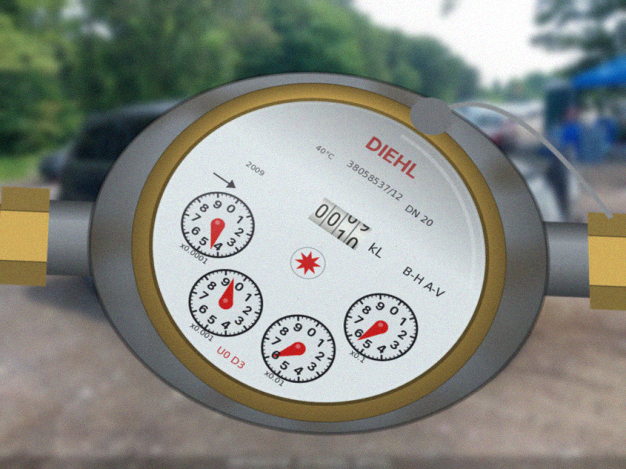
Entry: 9.5594 kL
